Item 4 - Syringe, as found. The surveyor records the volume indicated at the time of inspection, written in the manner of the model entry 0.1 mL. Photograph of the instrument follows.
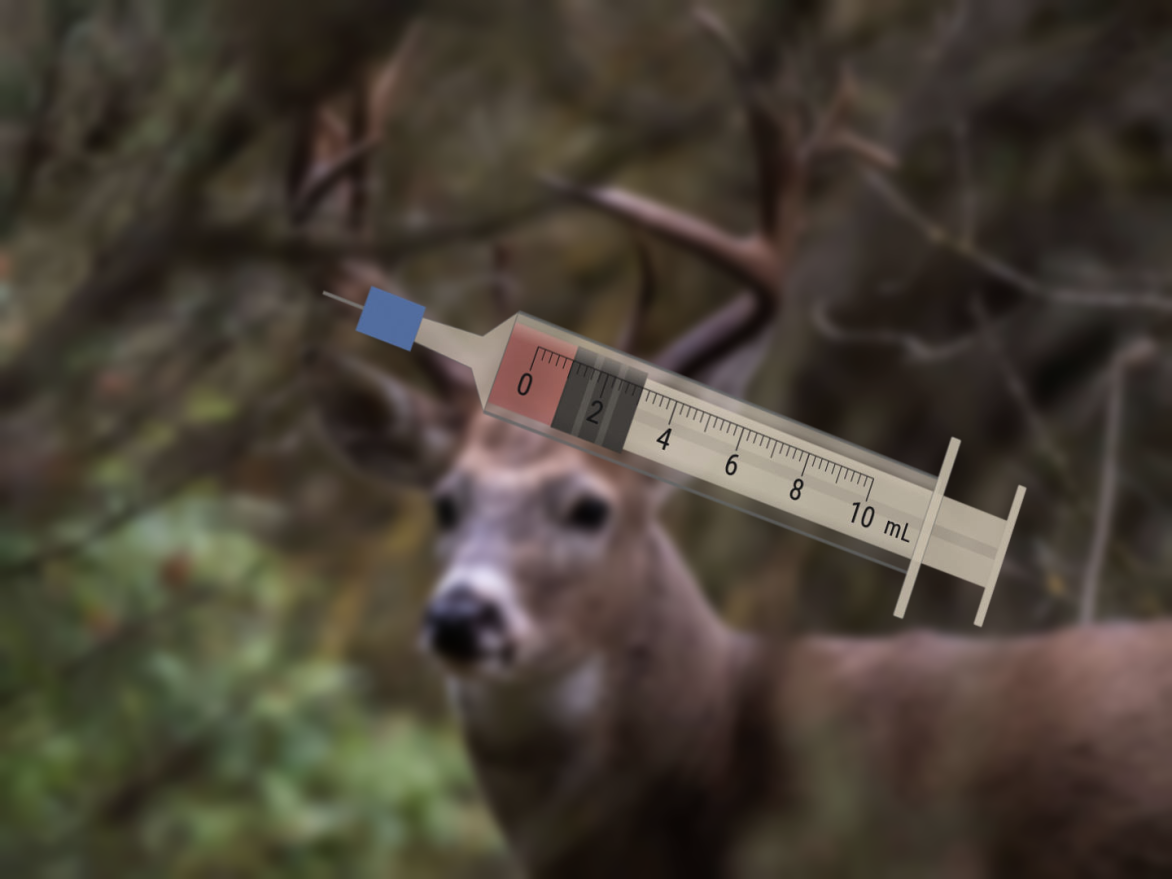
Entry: 1 mL
